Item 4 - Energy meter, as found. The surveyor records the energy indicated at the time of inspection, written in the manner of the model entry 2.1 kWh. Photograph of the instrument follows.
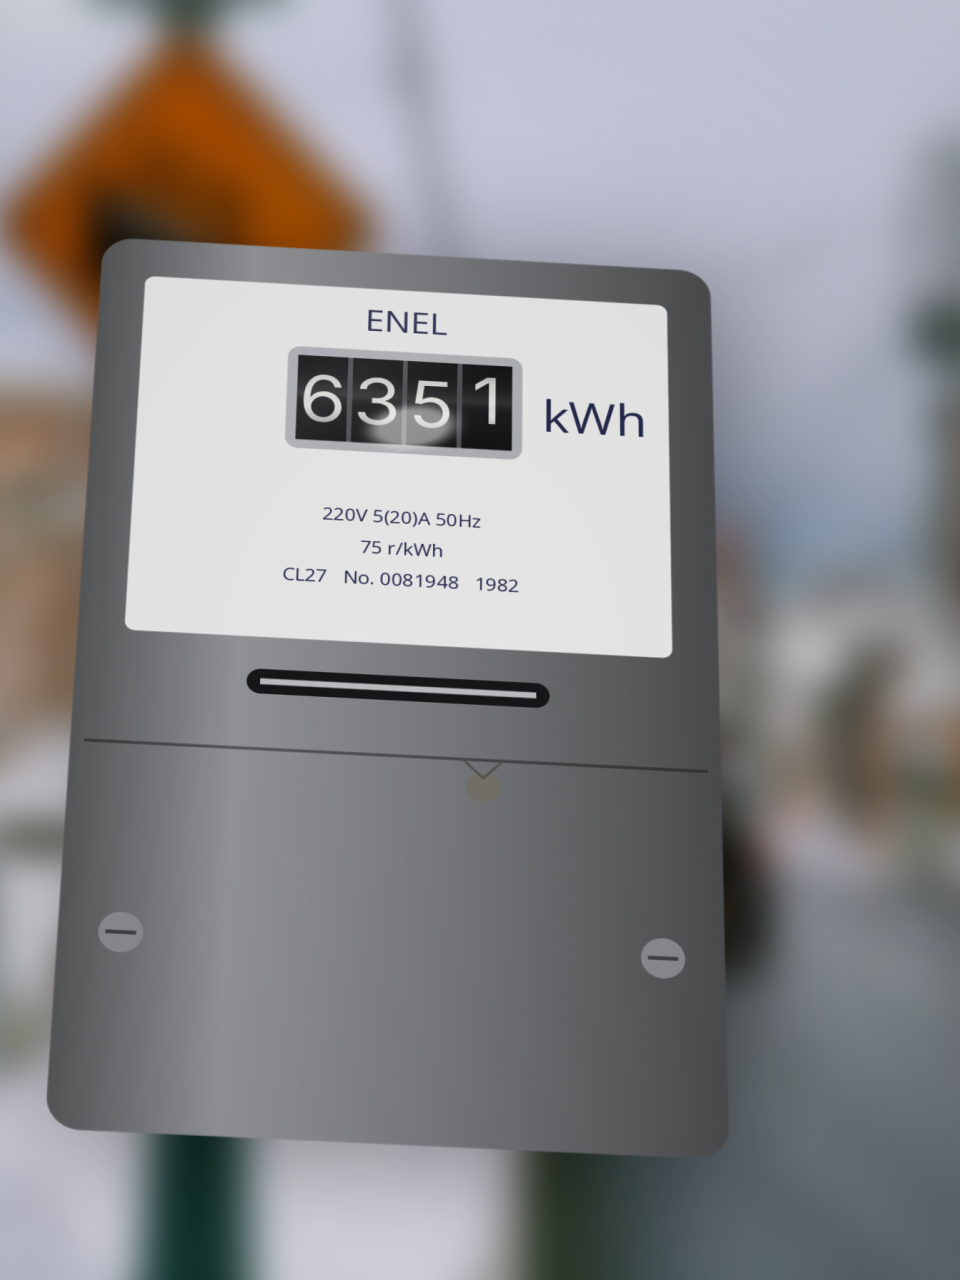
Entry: 6351 kWh
